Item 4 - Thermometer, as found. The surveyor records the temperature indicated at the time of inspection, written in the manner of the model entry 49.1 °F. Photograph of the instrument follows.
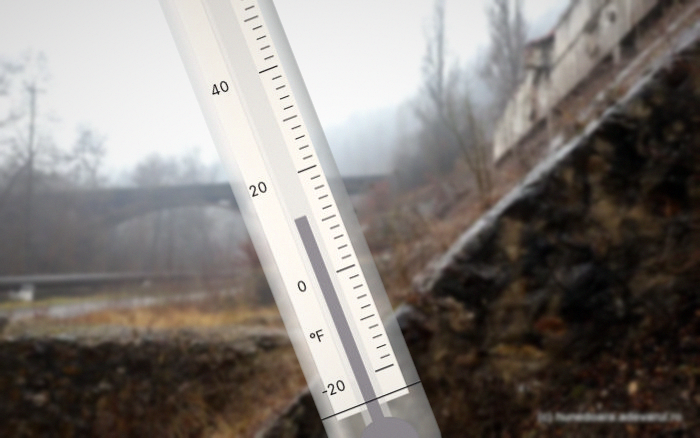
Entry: 12 °F
